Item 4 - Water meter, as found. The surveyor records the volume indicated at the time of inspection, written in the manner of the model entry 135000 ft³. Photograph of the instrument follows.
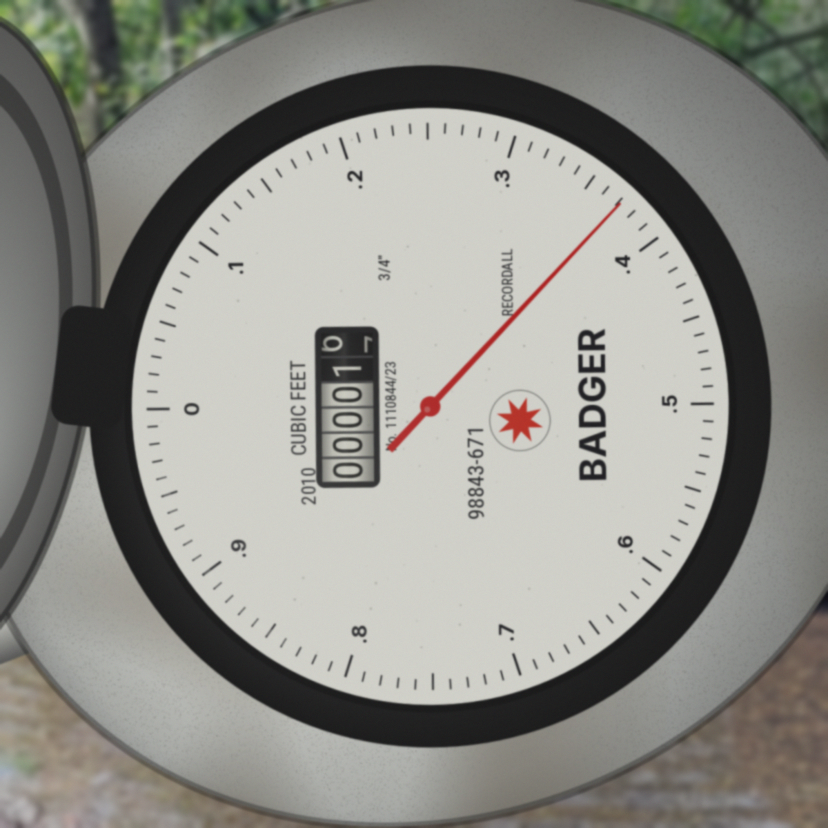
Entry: 16.37 ft³
